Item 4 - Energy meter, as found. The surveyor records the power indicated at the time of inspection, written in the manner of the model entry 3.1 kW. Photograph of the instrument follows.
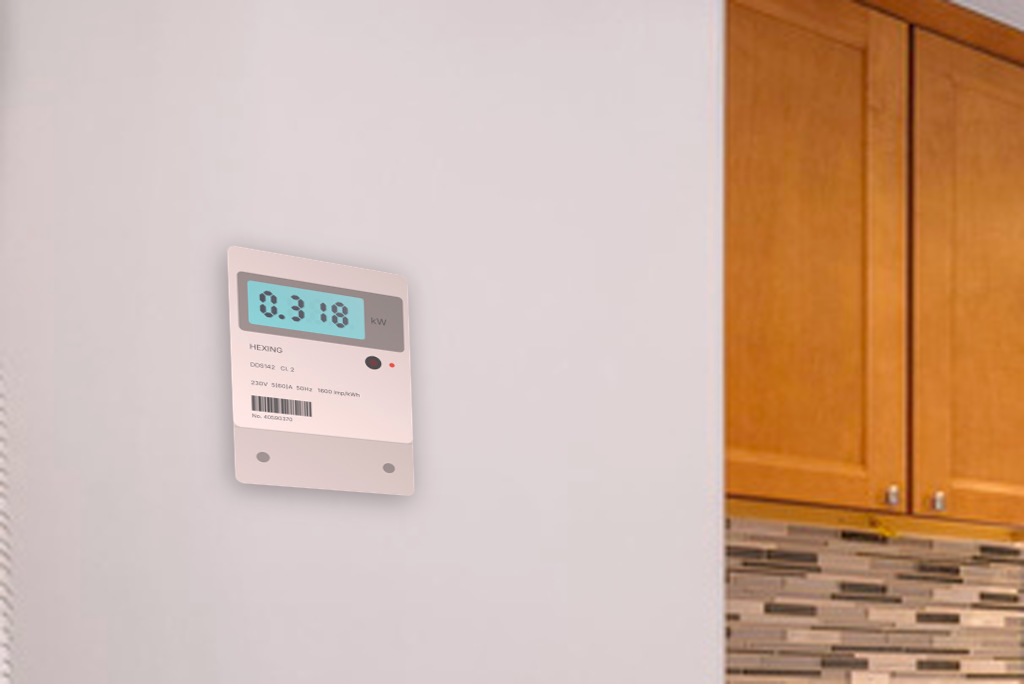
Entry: 0.318 kW
